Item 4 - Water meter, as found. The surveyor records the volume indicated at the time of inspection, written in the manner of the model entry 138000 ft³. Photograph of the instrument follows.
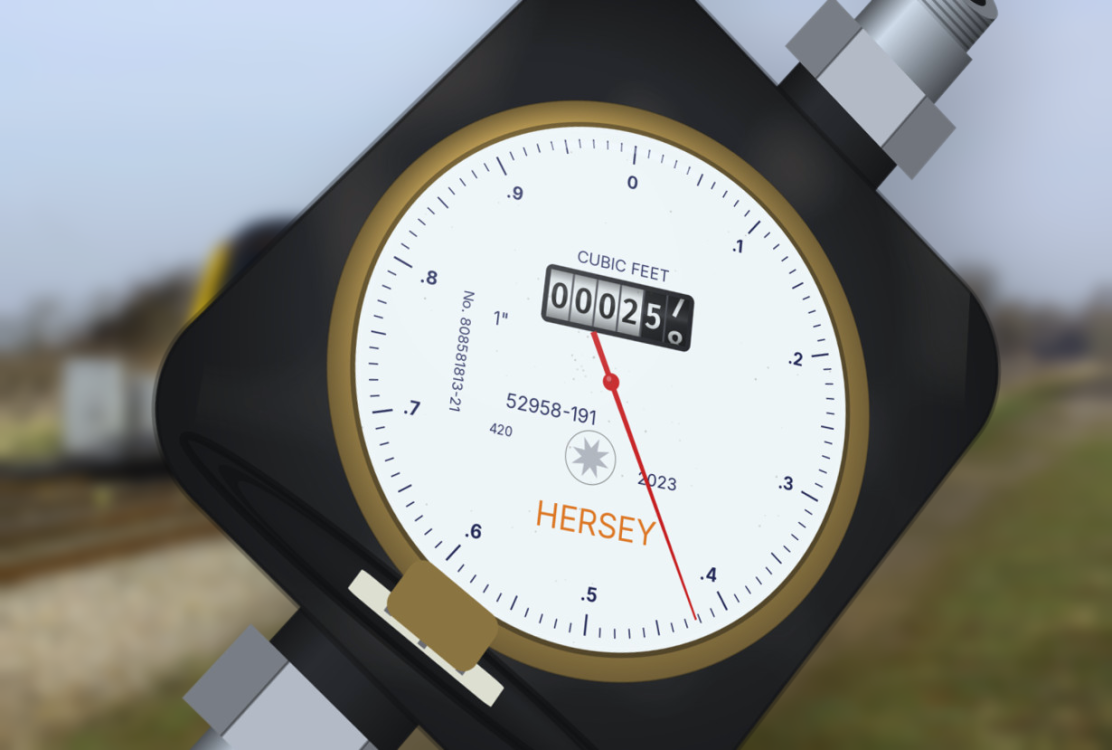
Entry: 257.42 ft³
